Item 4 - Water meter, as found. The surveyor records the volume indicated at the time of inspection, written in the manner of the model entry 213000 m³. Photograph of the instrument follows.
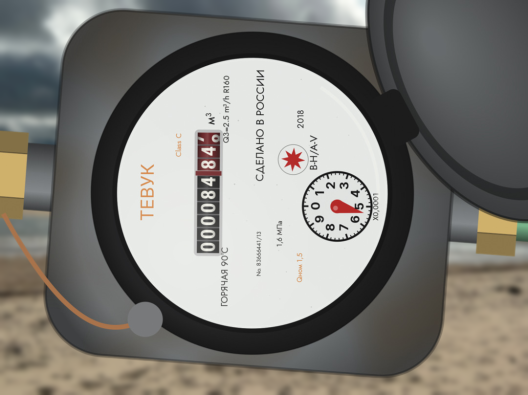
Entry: 84.8475 m³
